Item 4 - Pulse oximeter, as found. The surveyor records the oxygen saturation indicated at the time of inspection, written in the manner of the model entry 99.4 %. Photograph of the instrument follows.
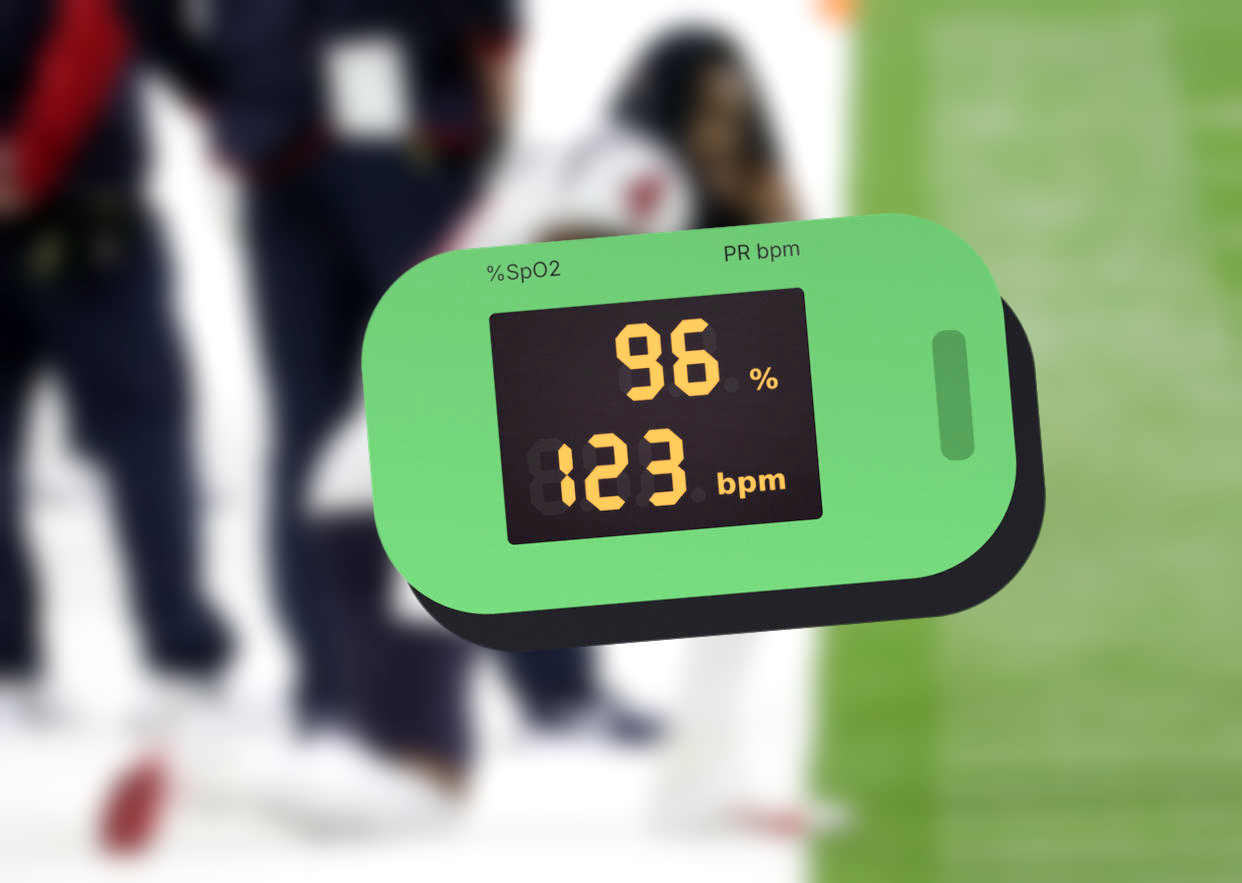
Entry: 96 %
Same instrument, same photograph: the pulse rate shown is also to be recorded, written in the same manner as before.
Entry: 123 bpm
